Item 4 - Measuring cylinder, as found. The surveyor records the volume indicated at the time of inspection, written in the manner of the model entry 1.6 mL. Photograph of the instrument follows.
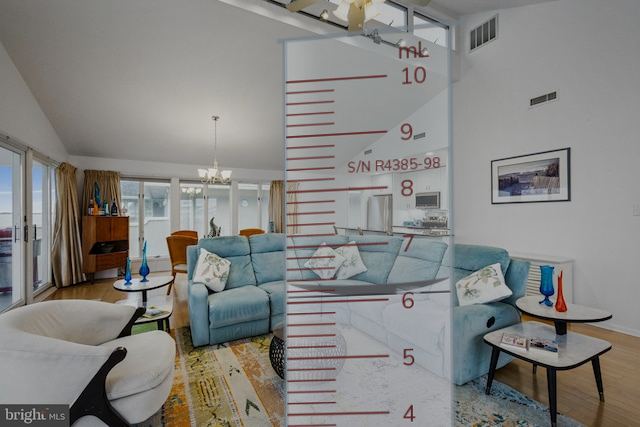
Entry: 6.1 mL
